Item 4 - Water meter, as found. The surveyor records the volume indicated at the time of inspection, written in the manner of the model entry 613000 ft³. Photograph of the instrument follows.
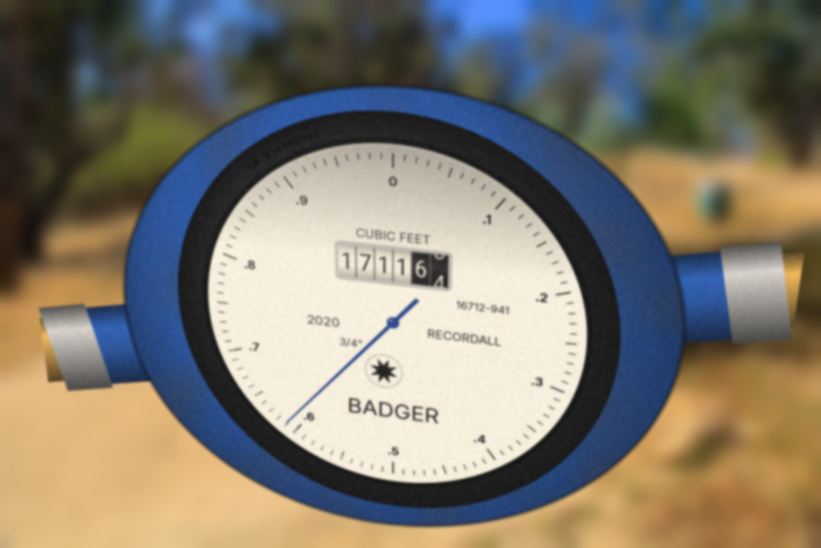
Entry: 171163.61 ft³
